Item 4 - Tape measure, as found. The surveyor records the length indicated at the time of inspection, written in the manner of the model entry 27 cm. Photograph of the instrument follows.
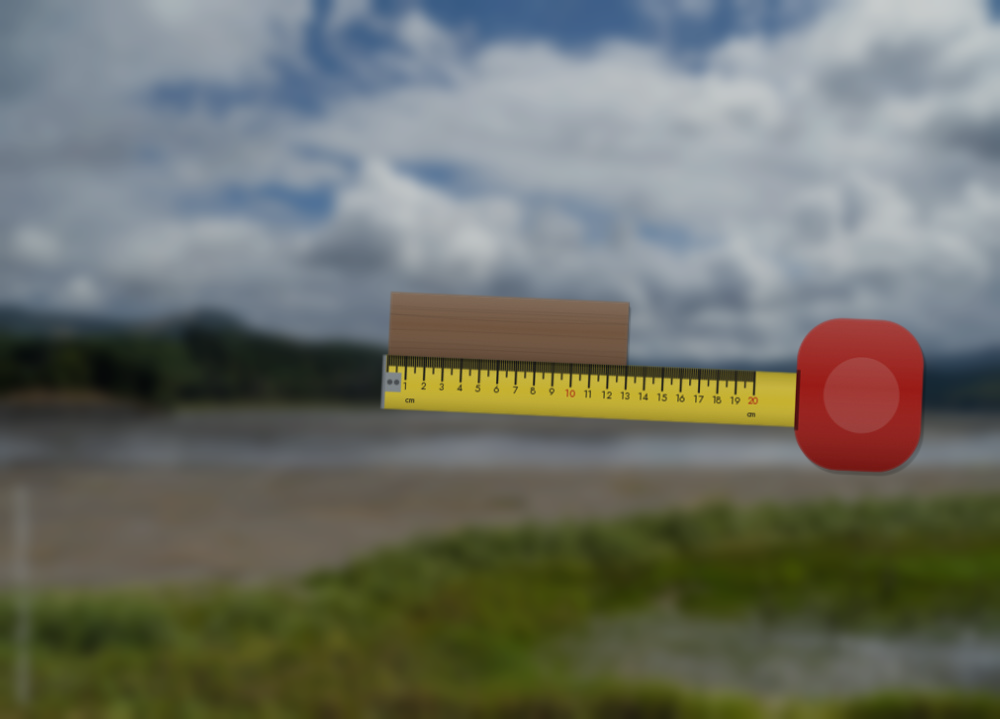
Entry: 13 cm
